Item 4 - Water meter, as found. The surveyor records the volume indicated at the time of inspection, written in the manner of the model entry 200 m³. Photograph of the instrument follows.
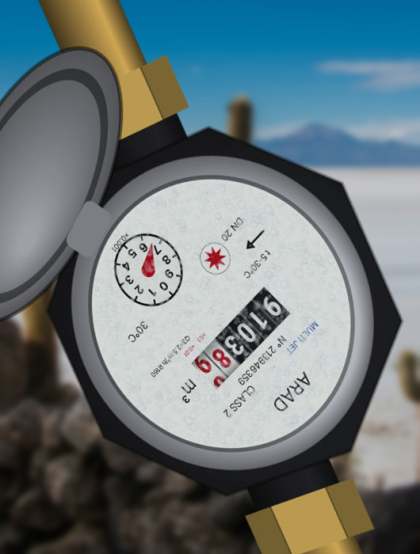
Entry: 9103.886 m³
